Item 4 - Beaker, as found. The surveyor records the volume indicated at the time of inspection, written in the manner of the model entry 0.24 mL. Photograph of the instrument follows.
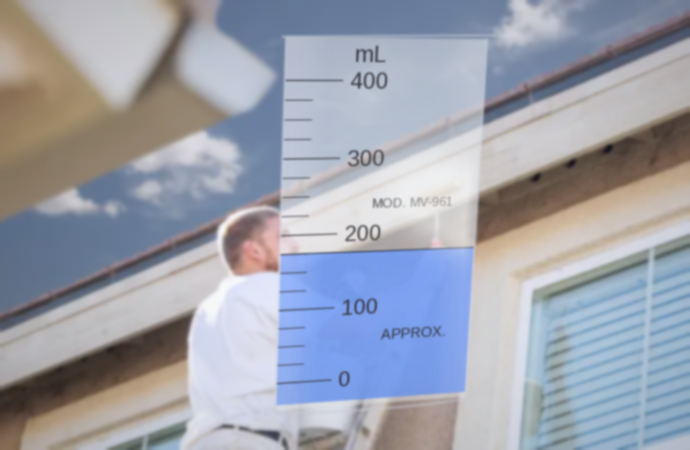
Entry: 175 mL
